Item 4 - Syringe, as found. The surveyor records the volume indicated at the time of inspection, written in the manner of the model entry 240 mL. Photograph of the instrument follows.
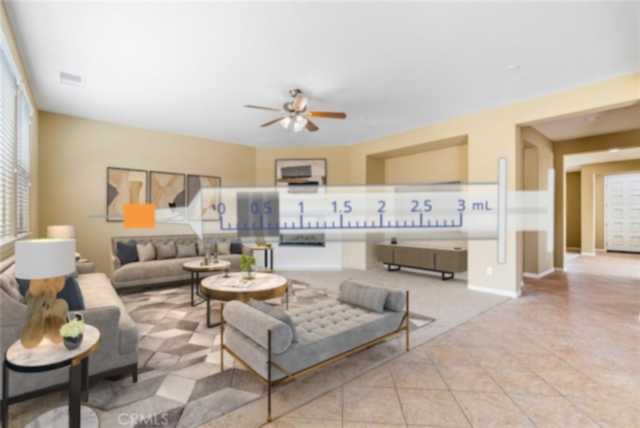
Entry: 0.2 mL
